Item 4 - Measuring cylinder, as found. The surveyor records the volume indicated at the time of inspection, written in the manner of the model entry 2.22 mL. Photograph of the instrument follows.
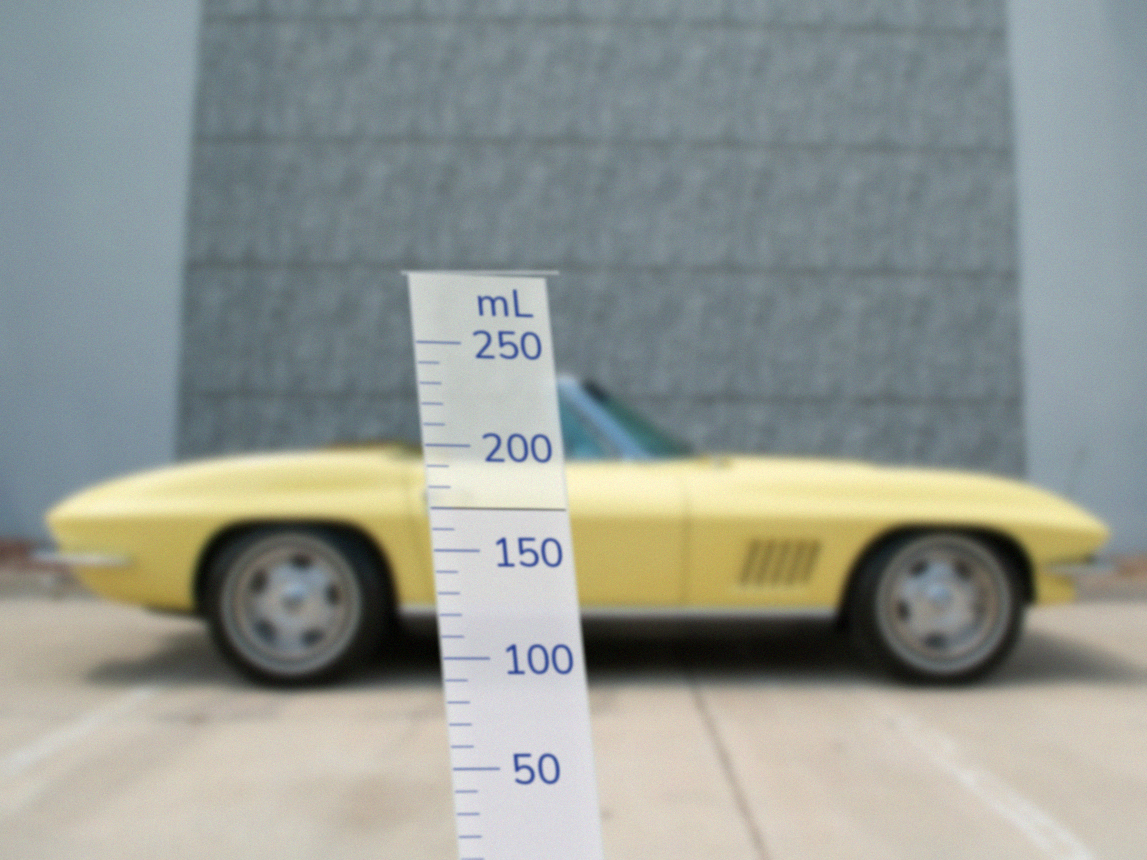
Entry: 170 mL
